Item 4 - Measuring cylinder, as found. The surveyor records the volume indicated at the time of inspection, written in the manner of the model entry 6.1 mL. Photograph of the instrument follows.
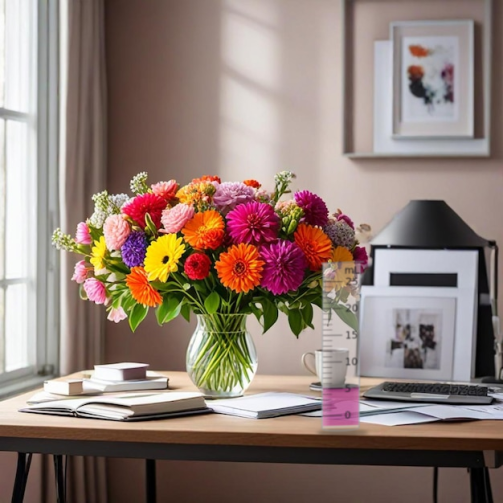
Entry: 5 mL
